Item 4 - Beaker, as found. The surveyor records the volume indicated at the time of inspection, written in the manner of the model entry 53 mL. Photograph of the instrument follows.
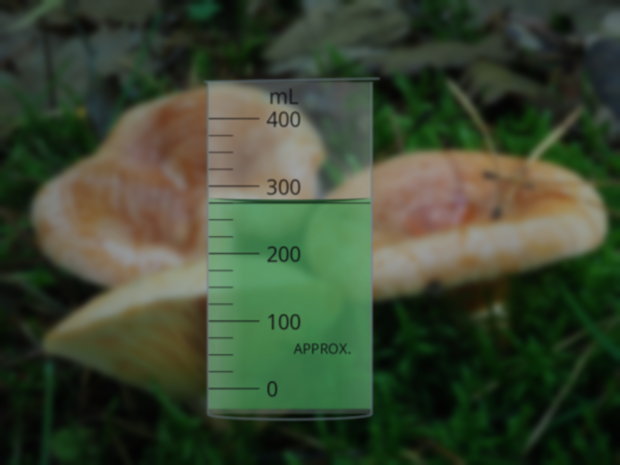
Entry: 275 mL
